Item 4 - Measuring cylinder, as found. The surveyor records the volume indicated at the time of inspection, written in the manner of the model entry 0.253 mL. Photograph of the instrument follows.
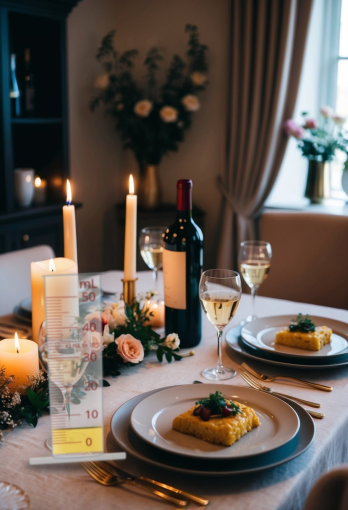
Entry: 5 mL
